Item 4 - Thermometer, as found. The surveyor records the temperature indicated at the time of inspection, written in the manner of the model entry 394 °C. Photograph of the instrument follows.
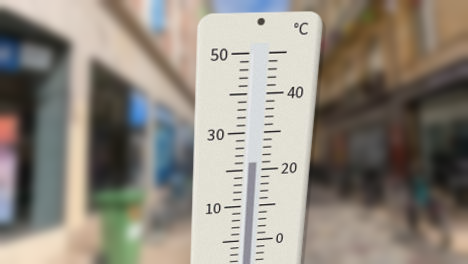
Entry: 22 °C
